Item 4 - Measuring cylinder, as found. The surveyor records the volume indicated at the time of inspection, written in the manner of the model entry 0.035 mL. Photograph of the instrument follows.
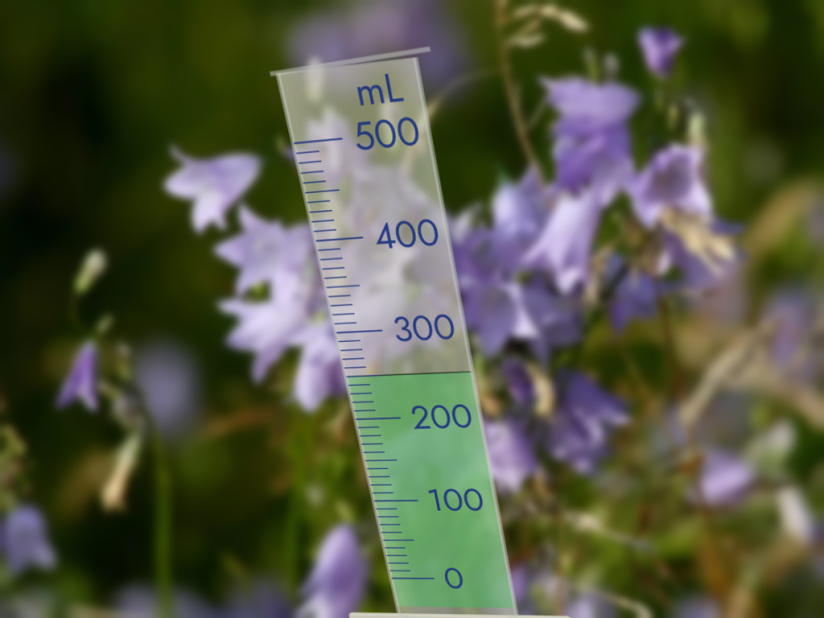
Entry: 250 mL
